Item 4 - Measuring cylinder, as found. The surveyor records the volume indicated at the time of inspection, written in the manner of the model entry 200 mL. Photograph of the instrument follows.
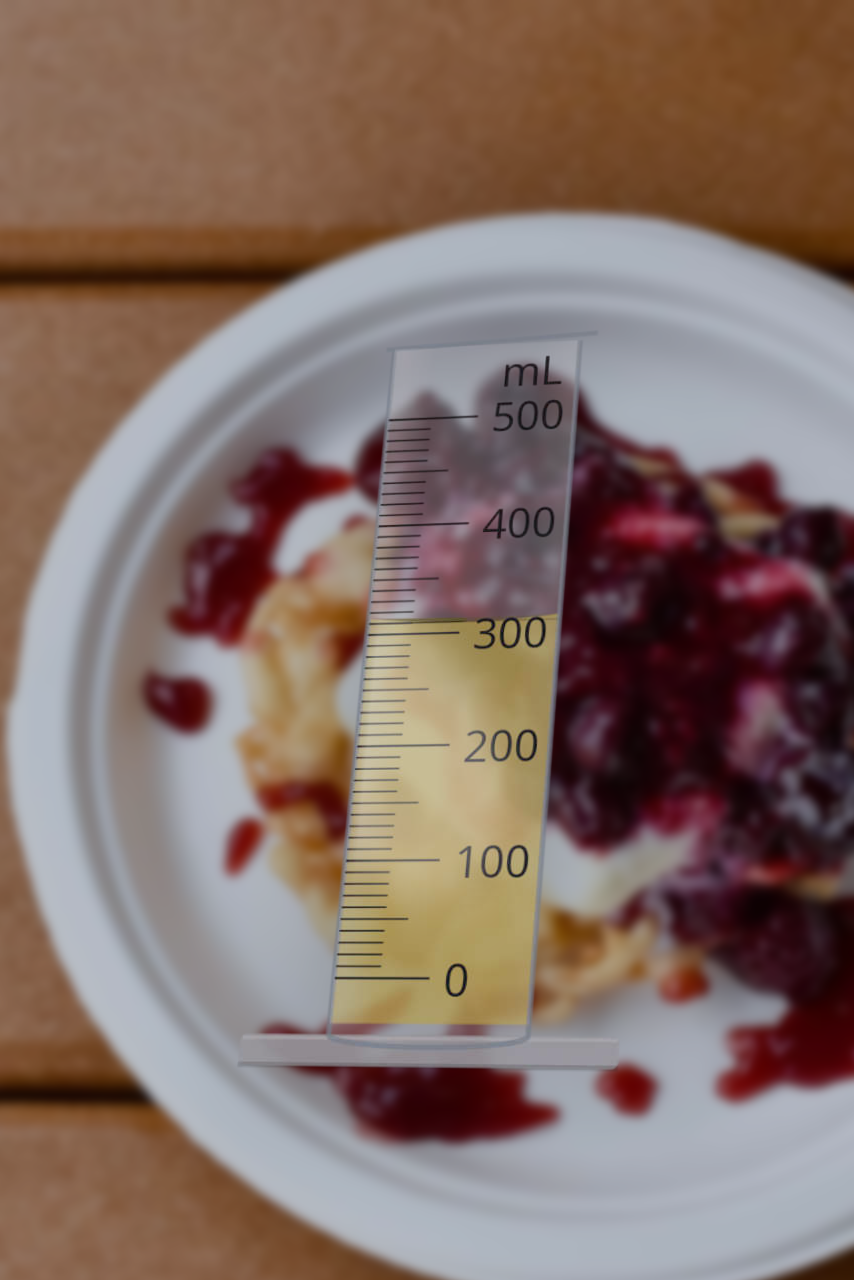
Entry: 310 mL
